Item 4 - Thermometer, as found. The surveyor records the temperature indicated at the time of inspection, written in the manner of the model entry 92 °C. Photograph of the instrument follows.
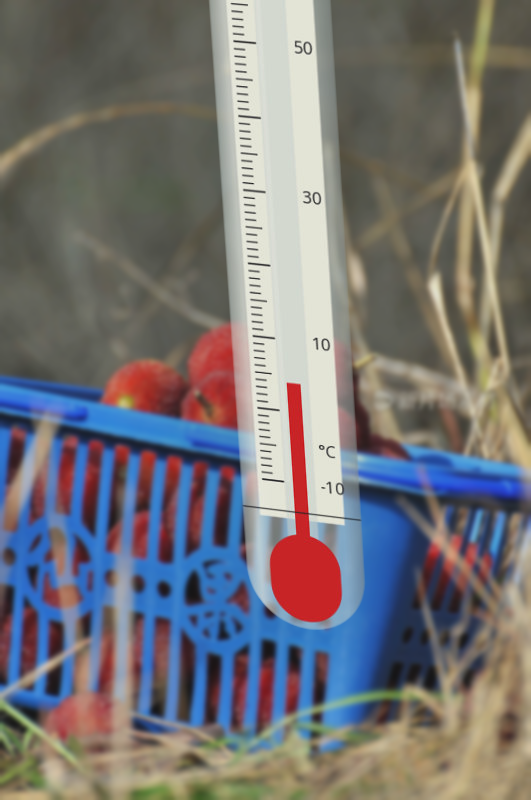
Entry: 4 °C
